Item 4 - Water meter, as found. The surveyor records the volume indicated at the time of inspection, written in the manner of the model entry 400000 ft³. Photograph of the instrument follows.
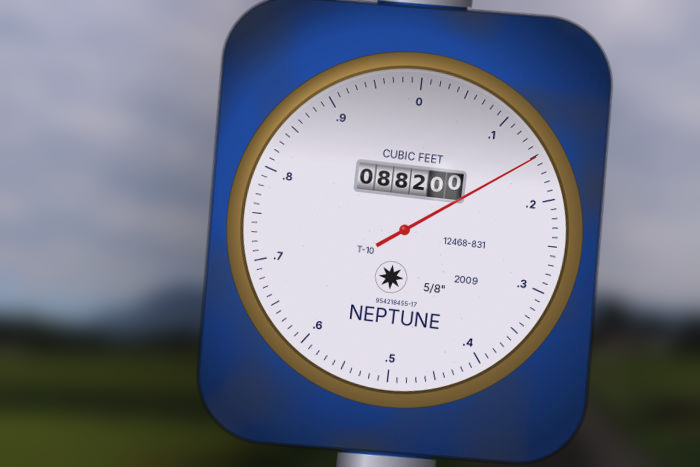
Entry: 88200.15 ft³
